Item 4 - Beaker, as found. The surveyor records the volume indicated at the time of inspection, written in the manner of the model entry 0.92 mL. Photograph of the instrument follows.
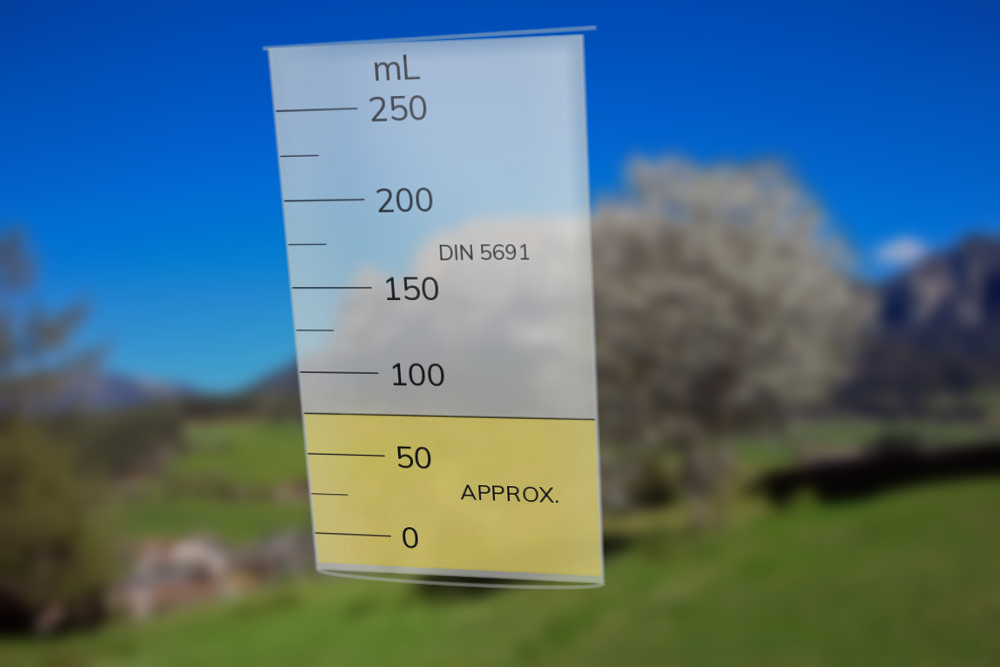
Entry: 75 mL
